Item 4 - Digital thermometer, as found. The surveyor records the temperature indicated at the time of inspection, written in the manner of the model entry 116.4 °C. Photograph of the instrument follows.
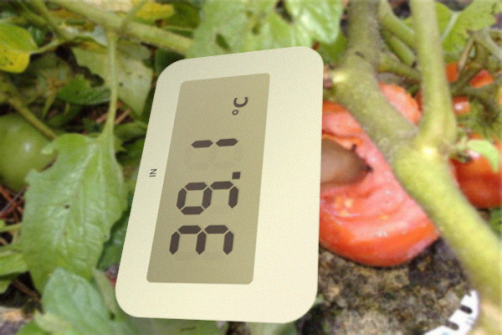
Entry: 39.1 °C
